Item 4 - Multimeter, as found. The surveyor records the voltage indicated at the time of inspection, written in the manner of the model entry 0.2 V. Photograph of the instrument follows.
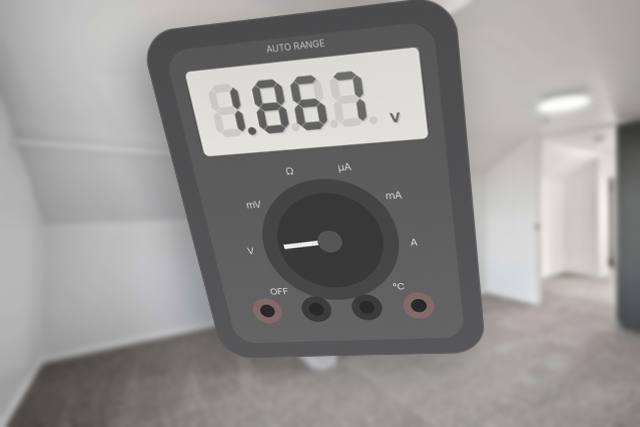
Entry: 1.867 V
